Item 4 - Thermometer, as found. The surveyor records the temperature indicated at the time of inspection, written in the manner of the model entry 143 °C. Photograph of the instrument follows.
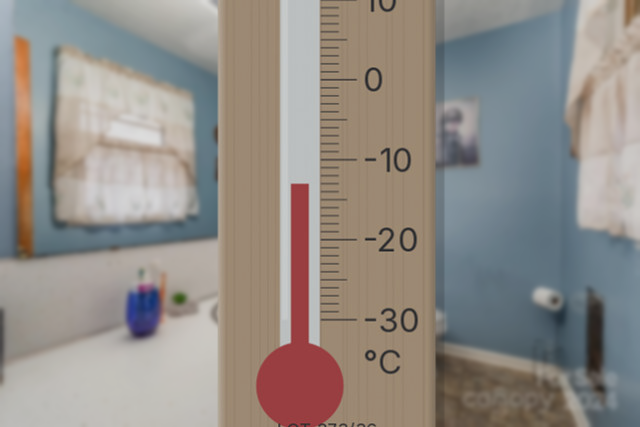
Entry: -13 °C
